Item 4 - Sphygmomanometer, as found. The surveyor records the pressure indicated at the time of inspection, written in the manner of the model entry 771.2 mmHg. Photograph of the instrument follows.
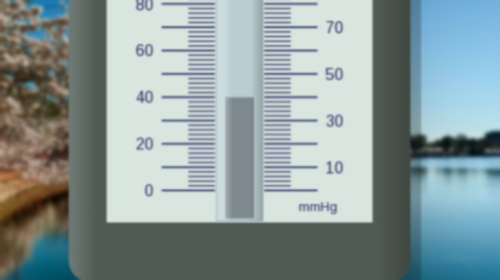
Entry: 40 mmHg
